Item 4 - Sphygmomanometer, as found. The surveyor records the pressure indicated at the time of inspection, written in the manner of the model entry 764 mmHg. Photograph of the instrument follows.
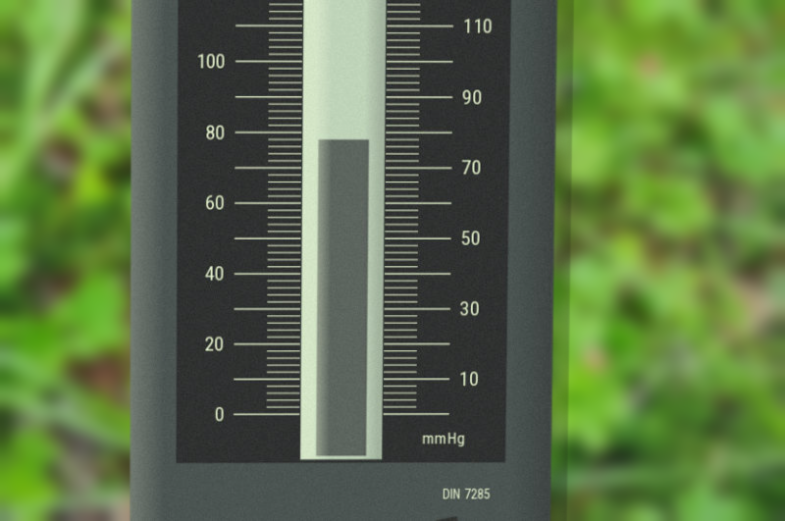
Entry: 78 mmHg
